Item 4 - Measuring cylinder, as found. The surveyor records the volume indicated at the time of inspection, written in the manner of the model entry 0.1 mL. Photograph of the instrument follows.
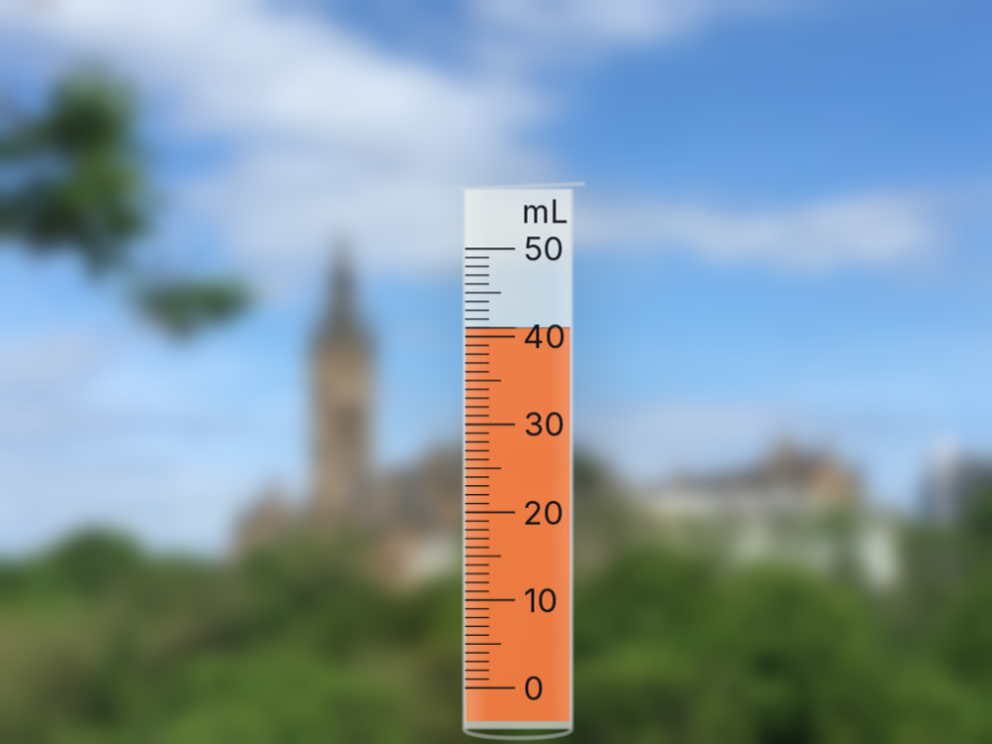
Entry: 41 mL
